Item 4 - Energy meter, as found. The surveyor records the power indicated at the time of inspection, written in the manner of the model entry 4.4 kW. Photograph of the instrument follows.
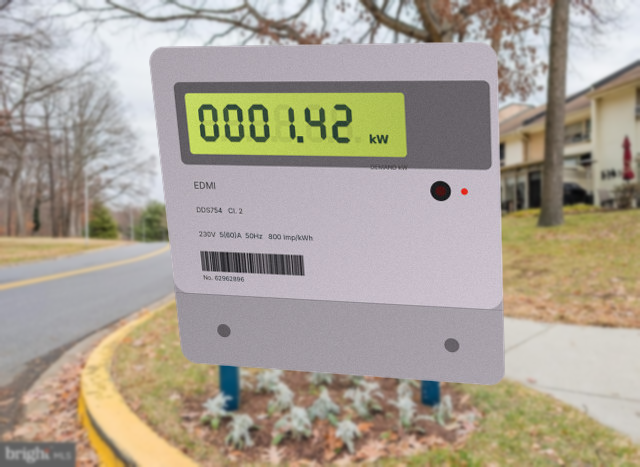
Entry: 1.42 kW
